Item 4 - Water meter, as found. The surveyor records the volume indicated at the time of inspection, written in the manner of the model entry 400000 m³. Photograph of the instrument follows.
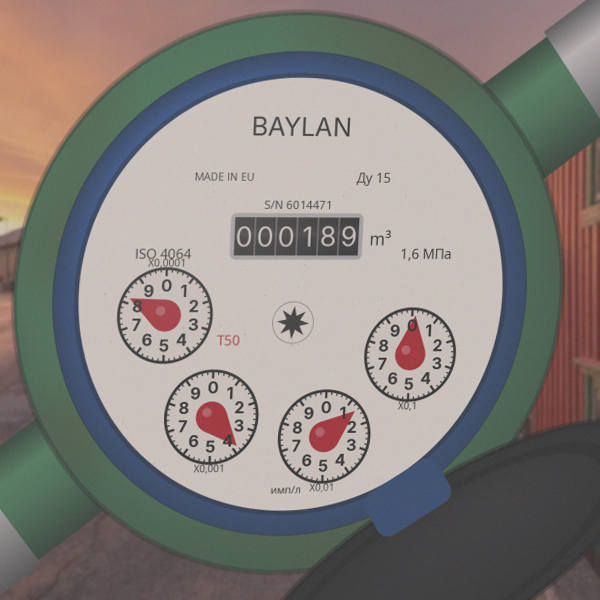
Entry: 189.0138 m³
